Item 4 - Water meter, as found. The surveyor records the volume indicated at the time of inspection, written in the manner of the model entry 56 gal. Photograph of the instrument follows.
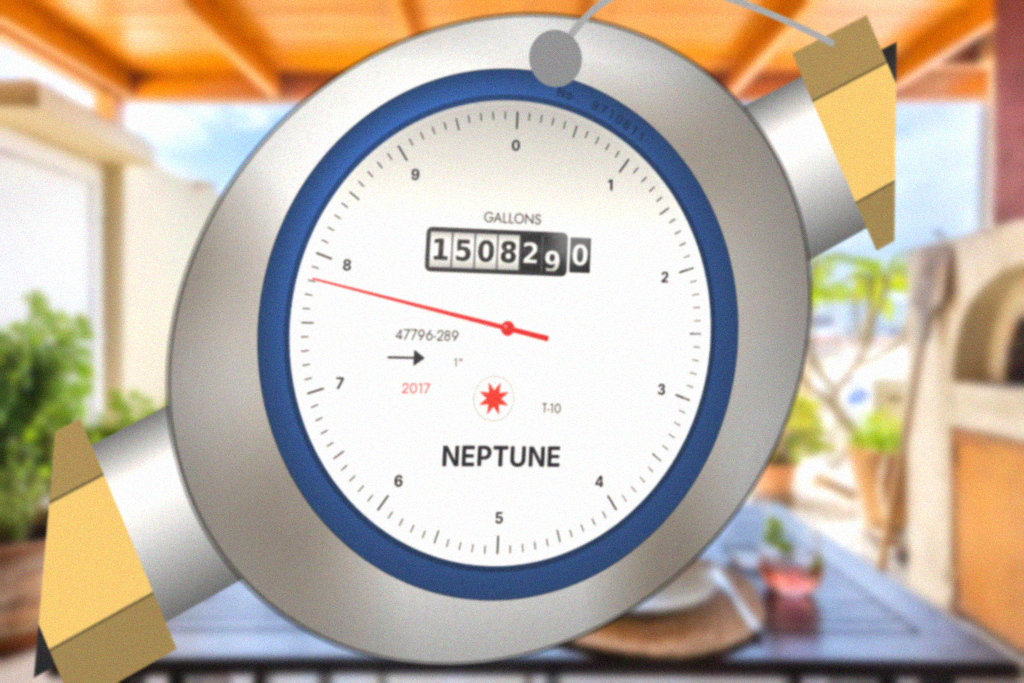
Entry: 1508287.8 gal
